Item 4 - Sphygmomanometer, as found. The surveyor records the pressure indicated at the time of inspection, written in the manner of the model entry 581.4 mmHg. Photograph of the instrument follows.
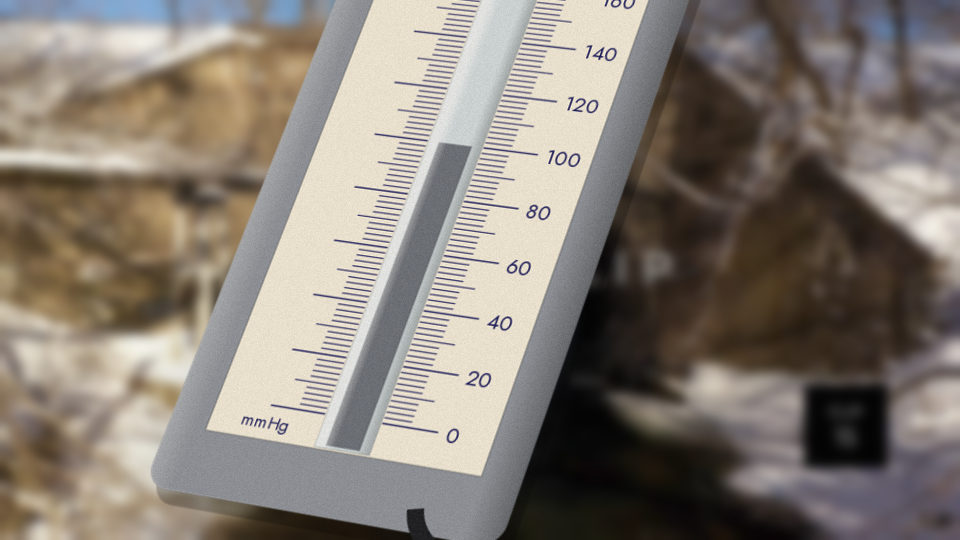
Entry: 100 mmHg
